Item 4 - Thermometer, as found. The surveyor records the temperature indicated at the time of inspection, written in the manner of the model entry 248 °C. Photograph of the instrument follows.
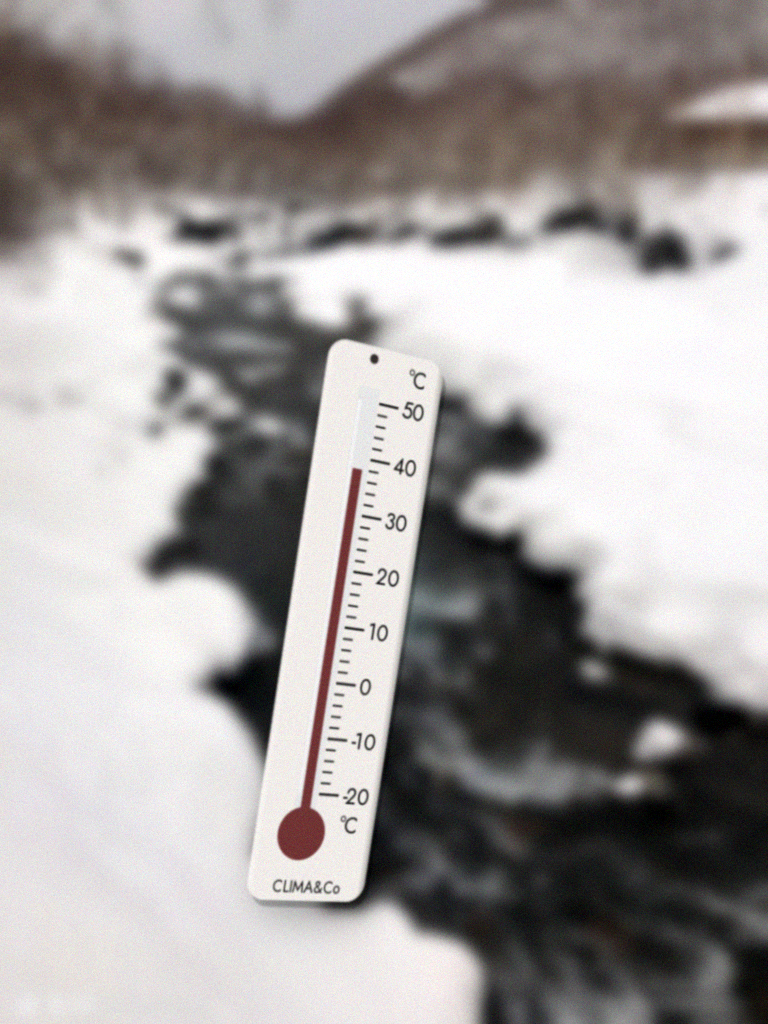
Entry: 38 °C
